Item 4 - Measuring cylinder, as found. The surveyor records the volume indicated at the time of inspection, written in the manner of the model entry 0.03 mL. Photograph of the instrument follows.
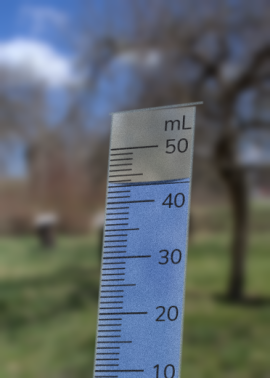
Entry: 43 mL
